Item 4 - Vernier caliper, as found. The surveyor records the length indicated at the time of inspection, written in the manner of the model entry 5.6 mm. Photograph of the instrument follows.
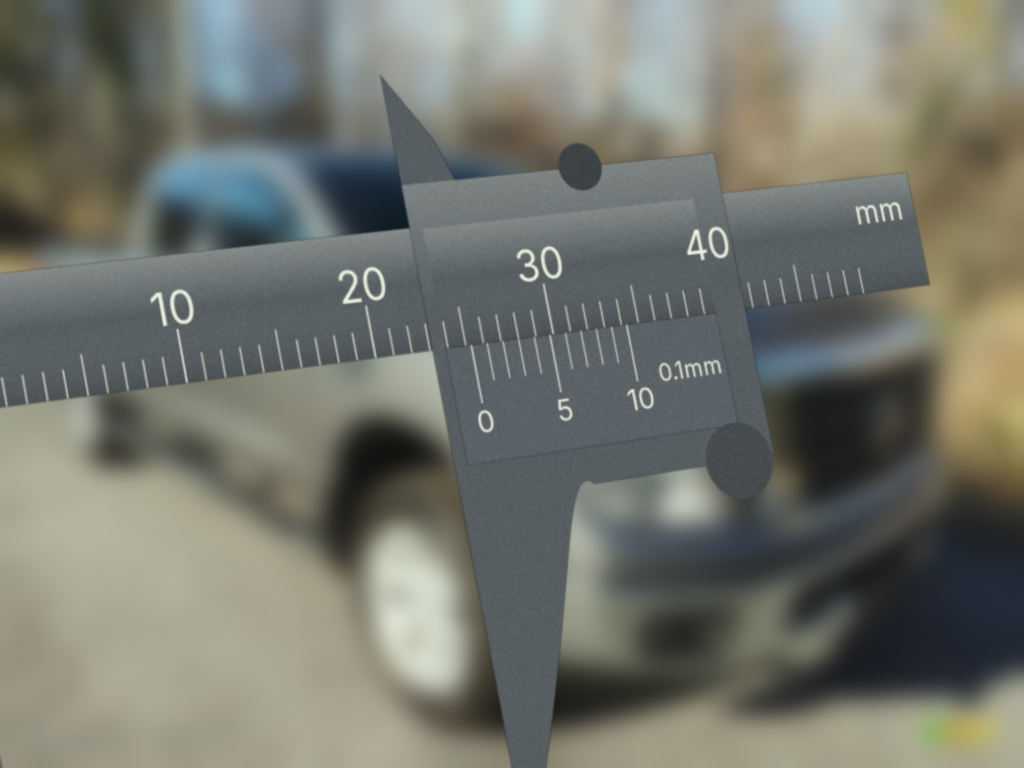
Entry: 25.3 mm
